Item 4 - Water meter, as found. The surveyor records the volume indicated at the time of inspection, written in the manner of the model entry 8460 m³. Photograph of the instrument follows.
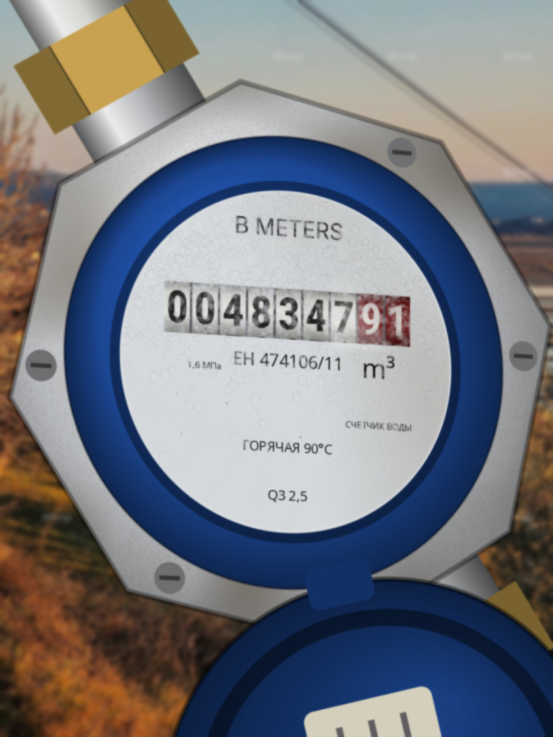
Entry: 48347.91 m³
